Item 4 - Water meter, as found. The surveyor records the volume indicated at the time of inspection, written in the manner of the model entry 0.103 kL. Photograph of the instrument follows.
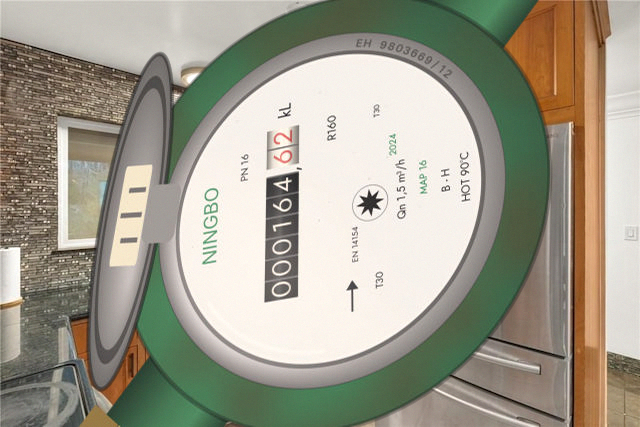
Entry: 164.62 kL
